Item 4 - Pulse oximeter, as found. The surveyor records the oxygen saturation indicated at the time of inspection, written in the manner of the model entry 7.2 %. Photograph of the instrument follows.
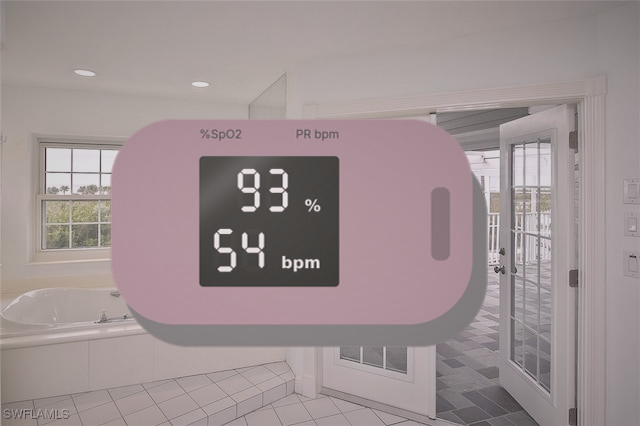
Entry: 93 %
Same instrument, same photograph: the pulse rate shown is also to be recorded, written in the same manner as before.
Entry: 54 bpm
